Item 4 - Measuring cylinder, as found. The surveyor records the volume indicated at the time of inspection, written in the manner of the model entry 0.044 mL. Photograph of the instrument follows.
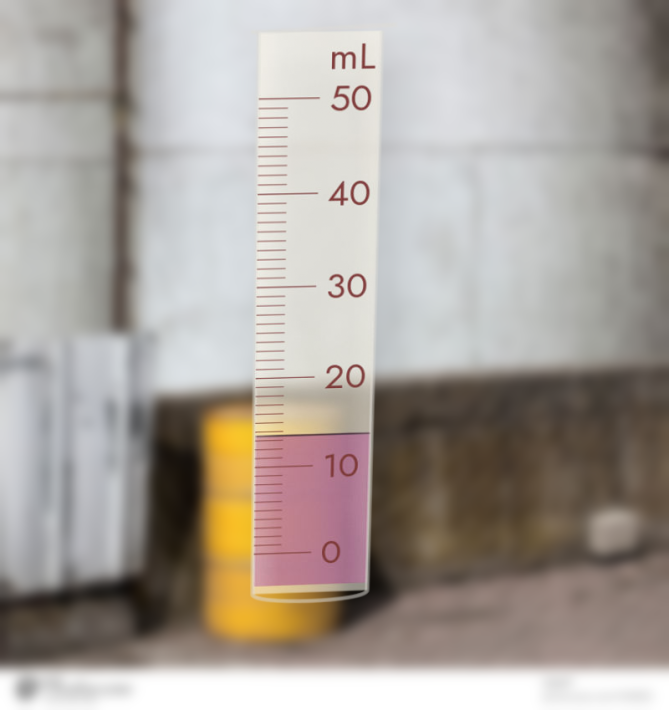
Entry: 13.5 mL
